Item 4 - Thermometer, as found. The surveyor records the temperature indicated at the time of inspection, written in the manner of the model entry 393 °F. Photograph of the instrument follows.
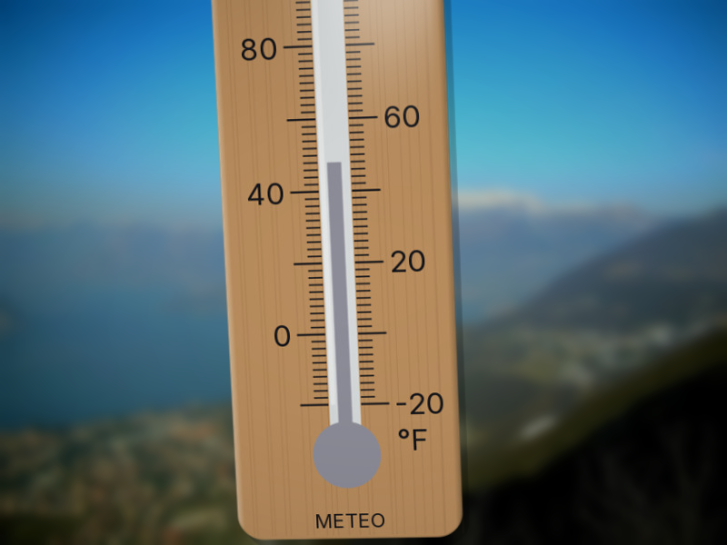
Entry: 48 °F
